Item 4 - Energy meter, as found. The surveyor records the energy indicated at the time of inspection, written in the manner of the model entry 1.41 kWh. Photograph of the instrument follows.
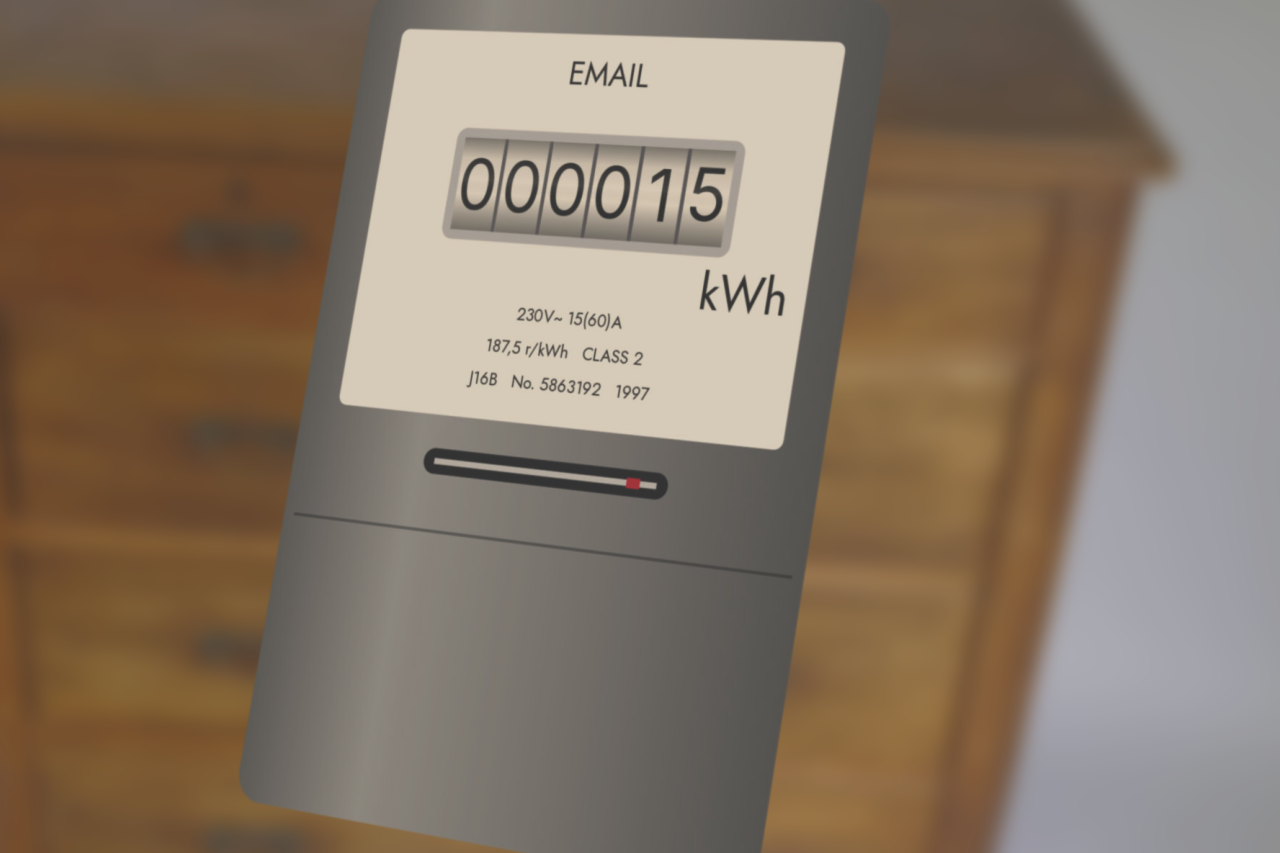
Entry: 15 kWh
